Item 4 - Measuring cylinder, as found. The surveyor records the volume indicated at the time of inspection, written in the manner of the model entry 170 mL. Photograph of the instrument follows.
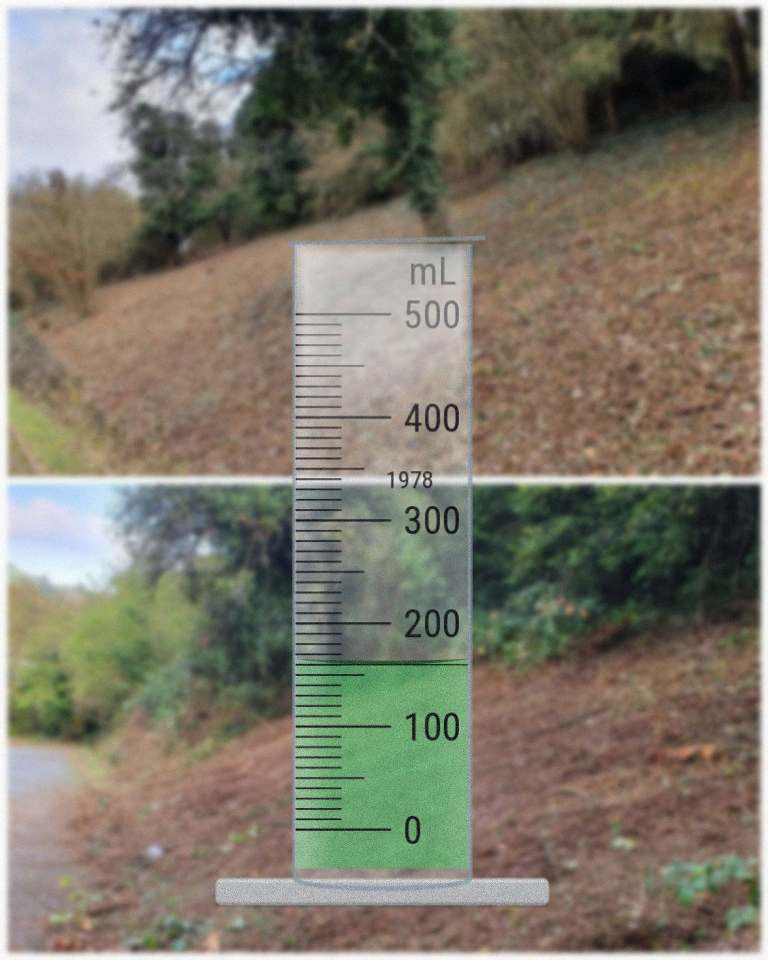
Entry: 160 mL
